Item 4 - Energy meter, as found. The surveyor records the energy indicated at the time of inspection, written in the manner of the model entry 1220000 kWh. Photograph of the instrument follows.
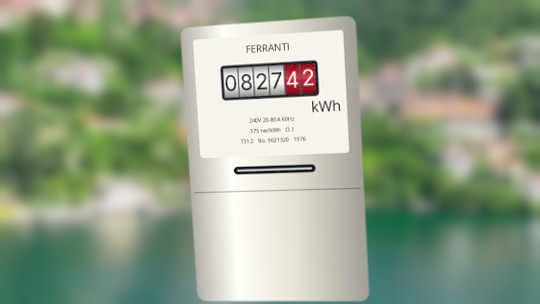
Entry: 827.42 kWh
